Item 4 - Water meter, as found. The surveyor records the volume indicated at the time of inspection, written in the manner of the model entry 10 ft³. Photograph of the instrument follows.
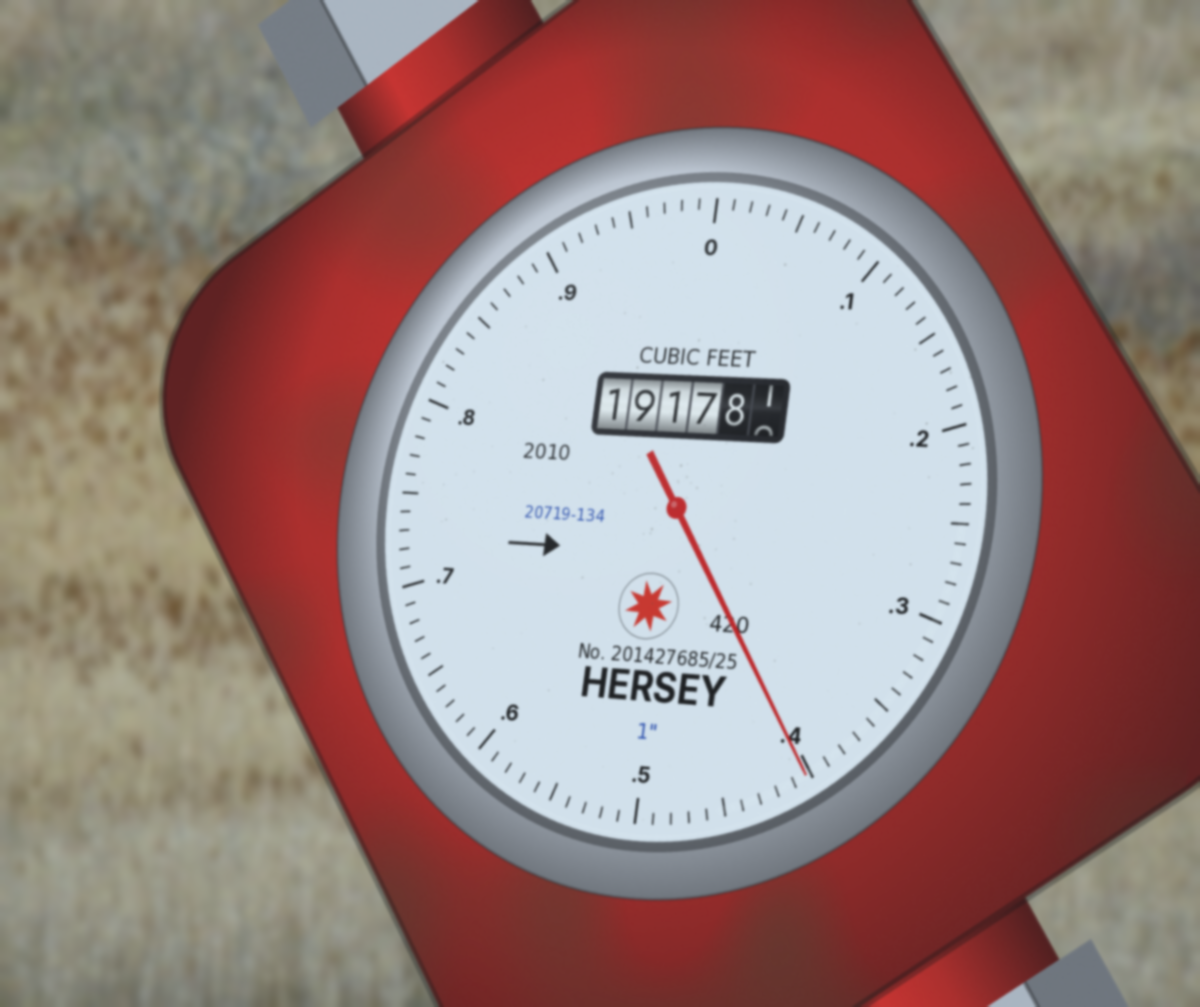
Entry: 191781.40 ft³
